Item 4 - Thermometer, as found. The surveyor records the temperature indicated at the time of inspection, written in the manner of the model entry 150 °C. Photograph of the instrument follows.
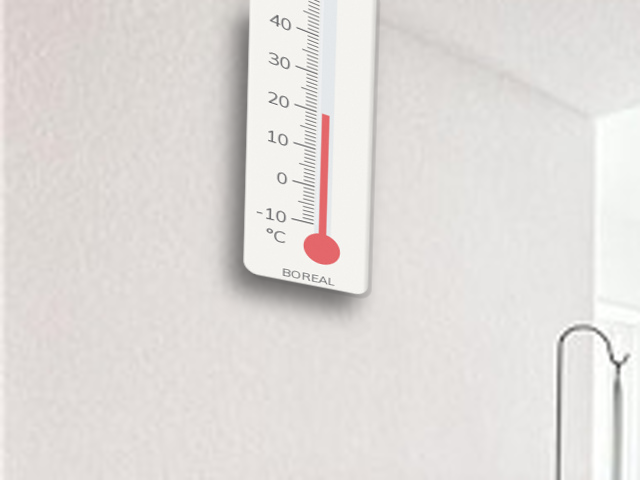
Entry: 20 °C
